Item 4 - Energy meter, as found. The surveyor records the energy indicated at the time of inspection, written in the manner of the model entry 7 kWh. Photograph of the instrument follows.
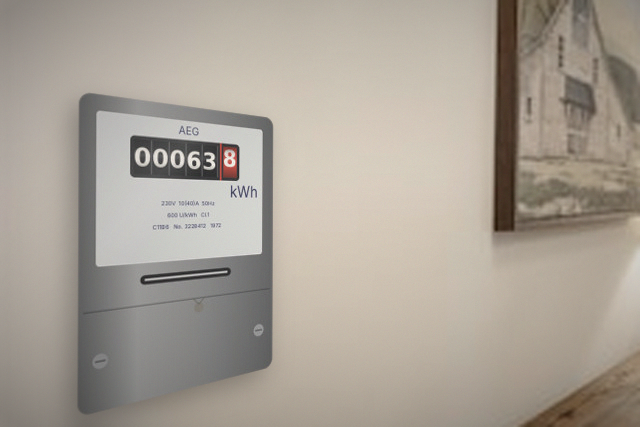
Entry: 63.8 kWh
